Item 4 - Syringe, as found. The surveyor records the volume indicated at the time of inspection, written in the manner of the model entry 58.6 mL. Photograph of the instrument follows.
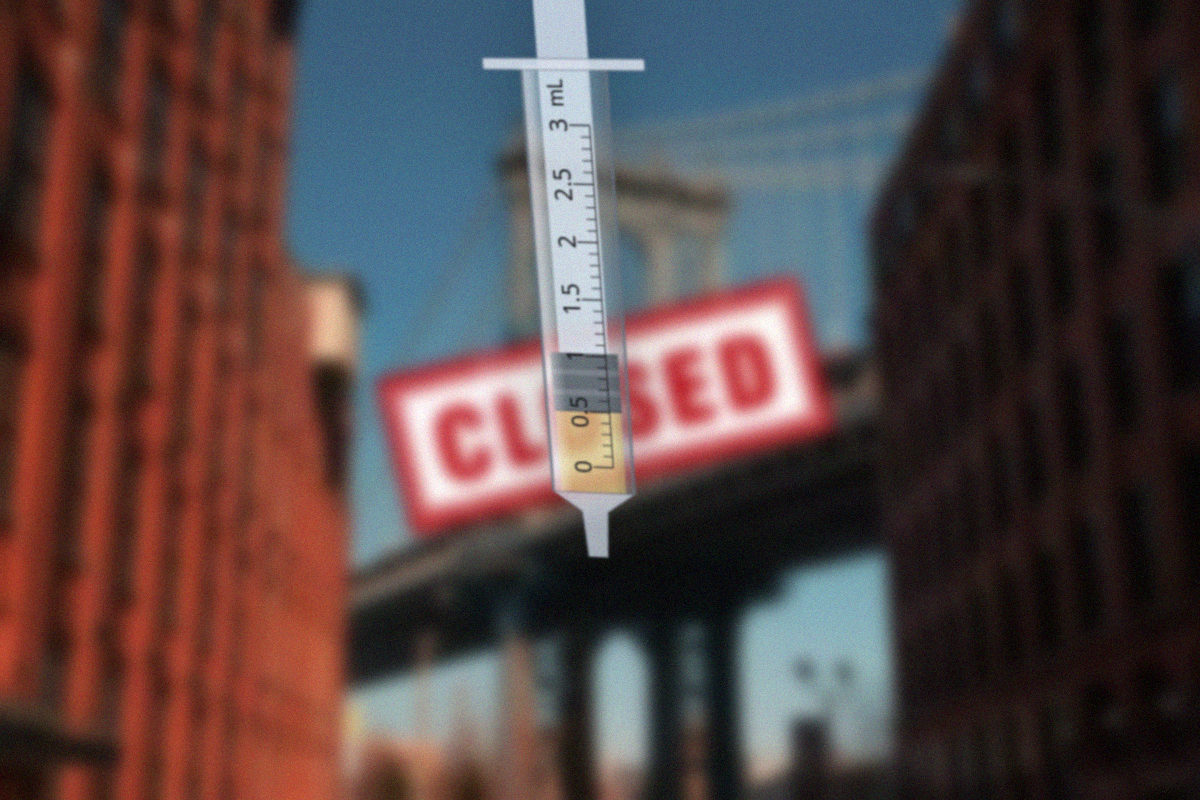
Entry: 0.5 mL
